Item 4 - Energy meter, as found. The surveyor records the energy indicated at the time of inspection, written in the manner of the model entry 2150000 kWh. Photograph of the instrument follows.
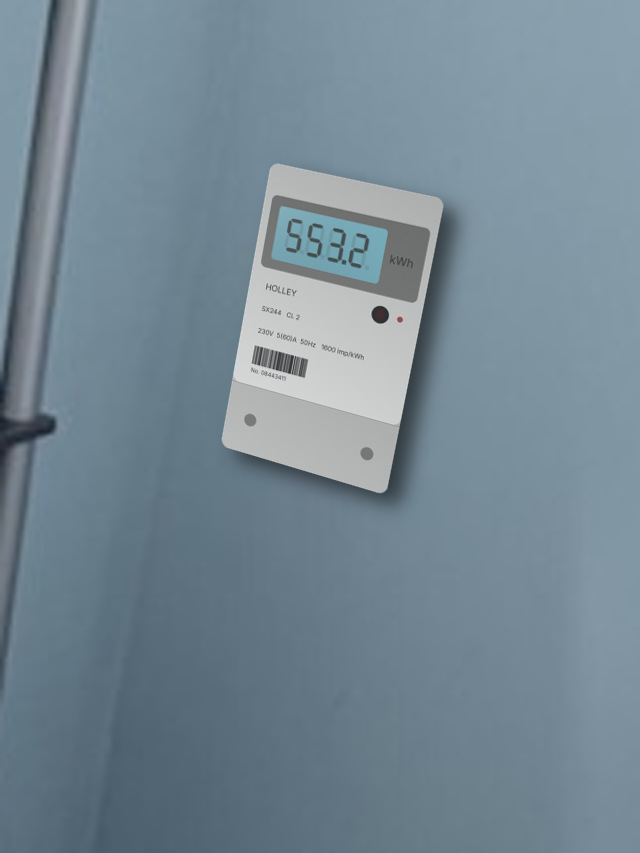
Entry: 553.2 kWh
